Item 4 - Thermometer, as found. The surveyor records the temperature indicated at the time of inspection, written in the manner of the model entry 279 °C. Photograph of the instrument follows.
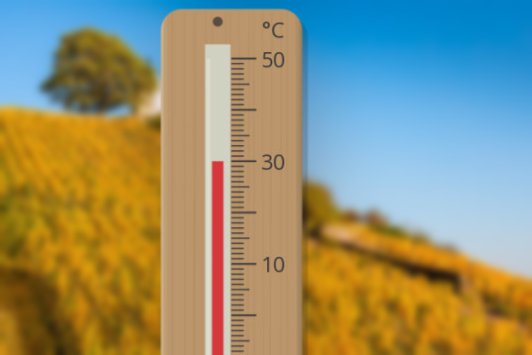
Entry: 30 °C
